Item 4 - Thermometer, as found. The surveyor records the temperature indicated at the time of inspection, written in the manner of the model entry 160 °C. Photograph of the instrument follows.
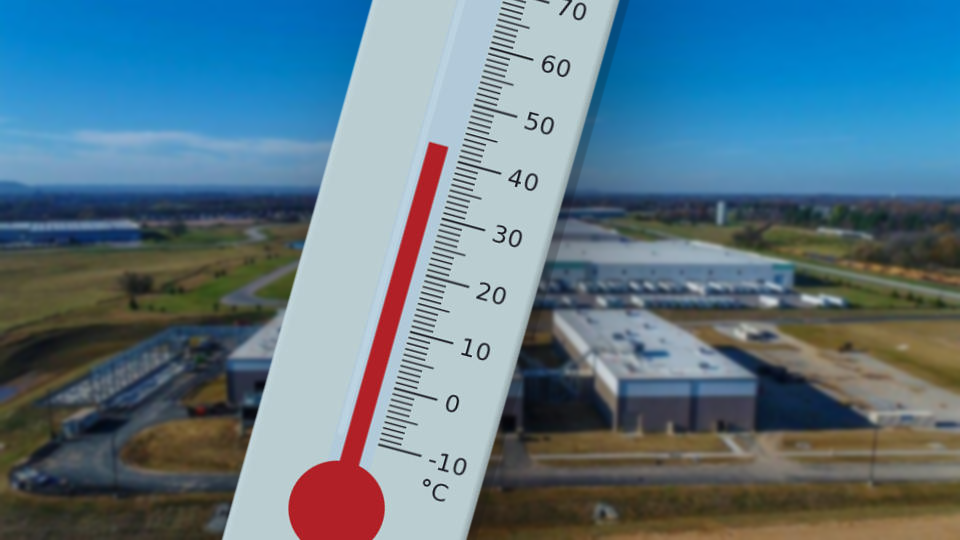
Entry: 42 °C
